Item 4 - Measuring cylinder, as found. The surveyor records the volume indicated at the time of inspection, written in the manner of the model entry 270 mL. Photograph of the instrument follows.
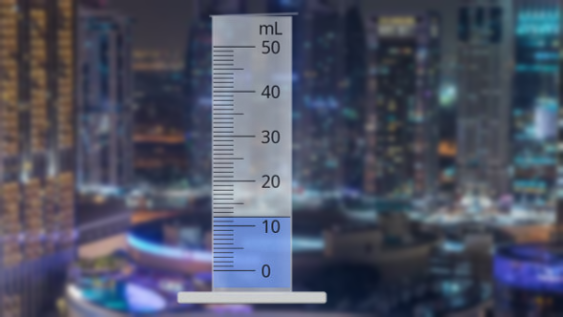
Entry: 12 mL
